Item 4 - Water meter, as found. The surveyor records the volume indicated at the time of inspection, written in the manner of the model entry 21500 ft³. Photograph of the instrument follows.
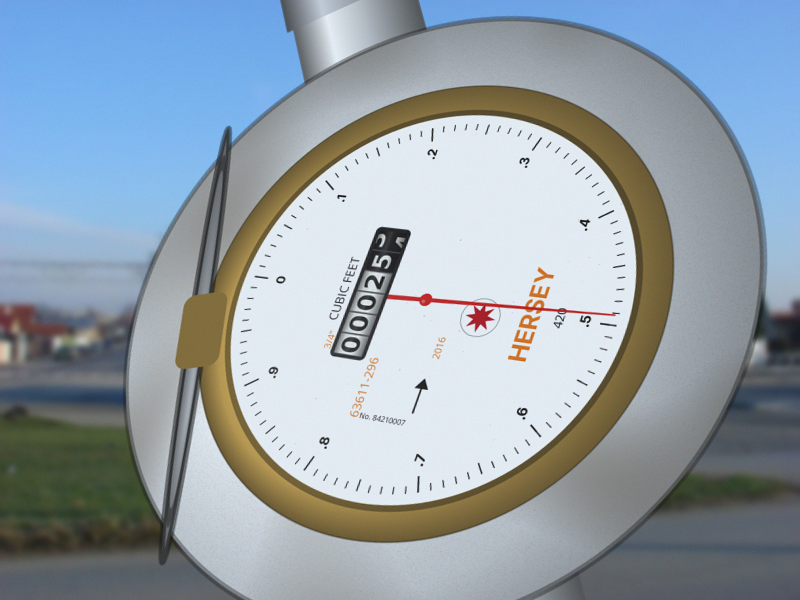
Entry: 253.49 ft³
